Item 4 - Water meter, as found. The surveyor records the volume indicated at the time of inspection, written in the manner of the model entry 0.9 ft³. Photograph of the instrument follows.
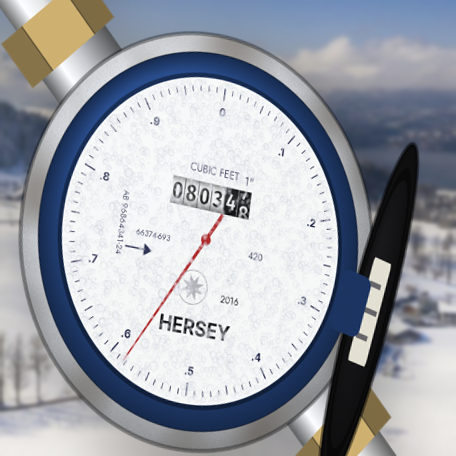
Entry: 80347.58 ft³
